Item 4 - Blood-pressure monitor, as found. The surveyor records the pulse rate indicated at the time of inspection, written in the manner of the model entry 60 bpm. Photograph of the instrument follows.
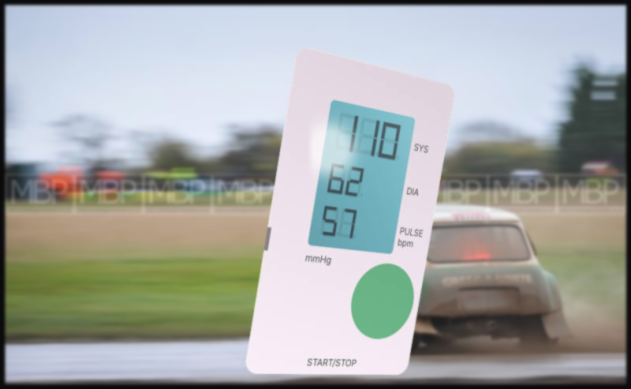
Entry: 57 bpm
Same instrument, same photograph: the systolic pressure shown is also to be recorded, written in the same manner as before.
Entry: 110 mmHg
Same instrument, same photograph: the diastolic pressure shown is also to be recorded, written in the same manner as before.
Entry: 62 mmHg
